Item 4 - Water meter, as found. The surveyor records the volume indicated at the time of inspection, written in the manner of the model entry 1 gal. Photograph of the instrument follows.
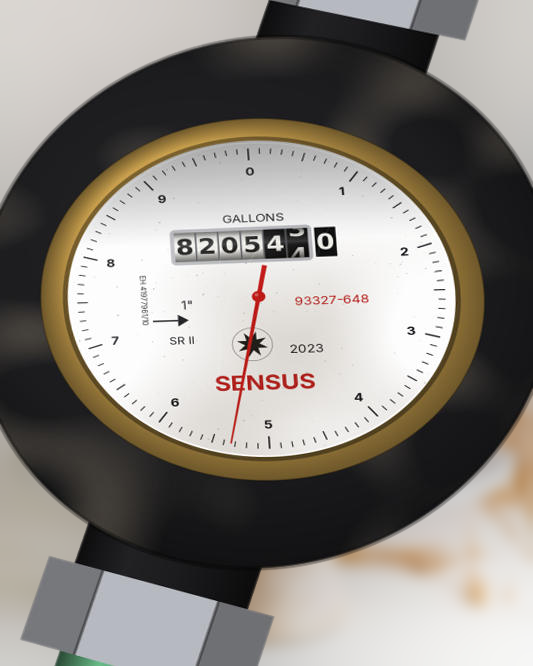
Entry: 8205435.3 gal
